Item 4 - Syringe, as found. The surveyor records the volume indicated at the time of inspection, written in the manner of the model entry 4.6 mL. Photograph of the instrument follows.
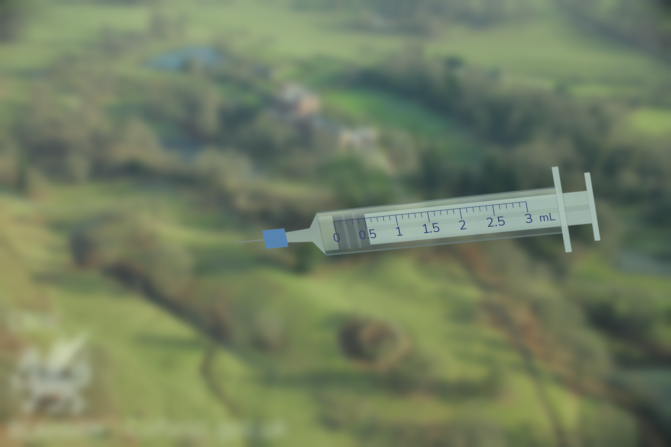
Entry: 0 mL
